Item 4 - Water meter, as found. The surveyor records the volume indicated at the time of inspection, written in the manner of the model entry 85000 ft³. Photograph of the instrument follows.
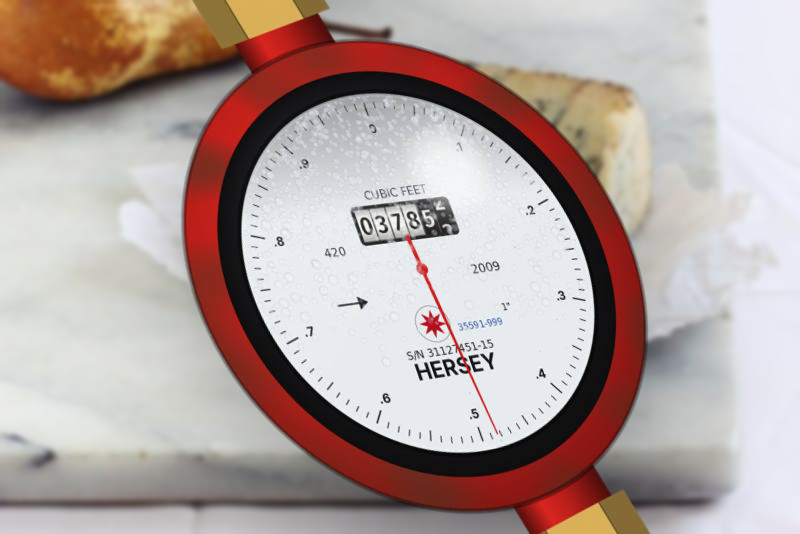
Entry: 37852.48 ft³
